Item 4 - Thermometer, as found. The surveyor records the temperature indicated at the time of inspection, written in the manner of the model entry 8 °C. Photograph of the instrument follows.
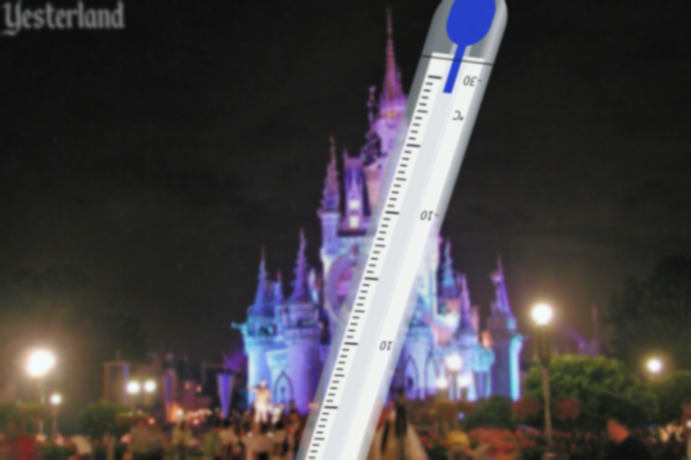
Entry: -28 °C
